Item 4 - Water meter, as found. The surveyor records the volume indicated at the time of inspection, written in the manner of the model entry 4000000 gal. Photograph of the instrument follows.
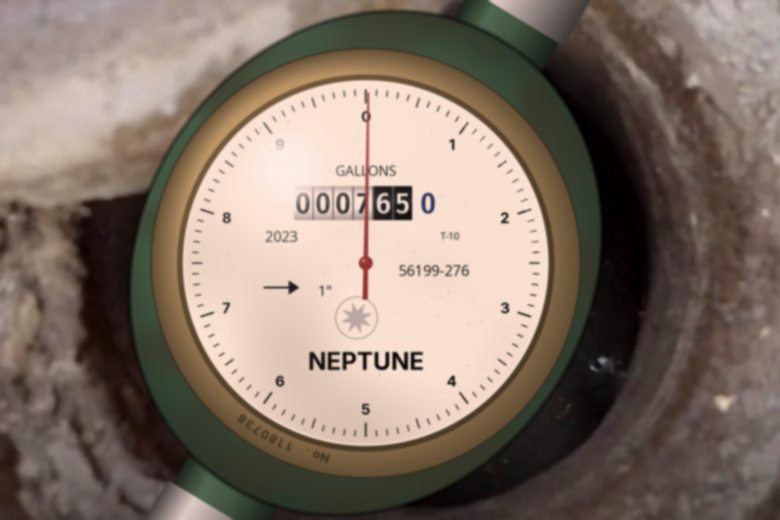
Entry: 7650.0 gal
